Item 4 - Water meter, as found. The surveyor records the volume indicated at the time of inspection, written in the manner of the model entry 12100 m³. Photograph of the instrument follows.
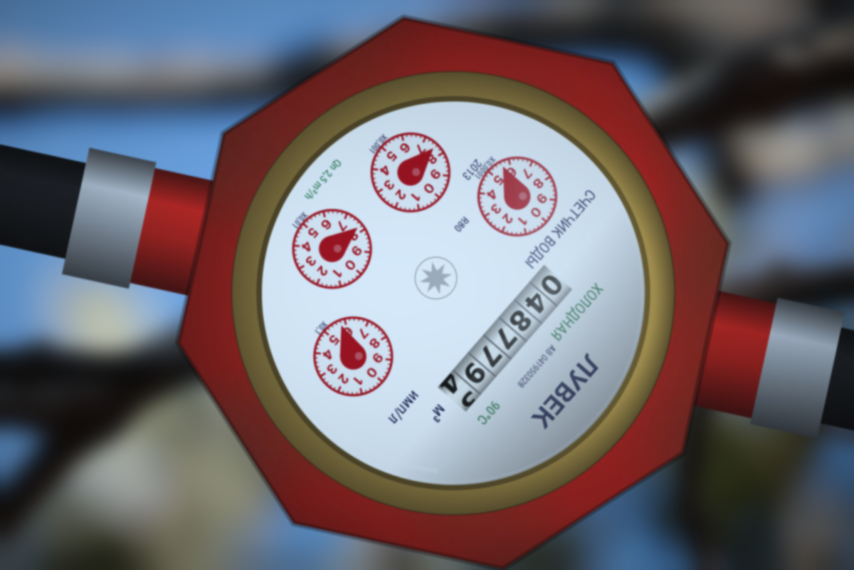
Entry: 487793.5775 m³
